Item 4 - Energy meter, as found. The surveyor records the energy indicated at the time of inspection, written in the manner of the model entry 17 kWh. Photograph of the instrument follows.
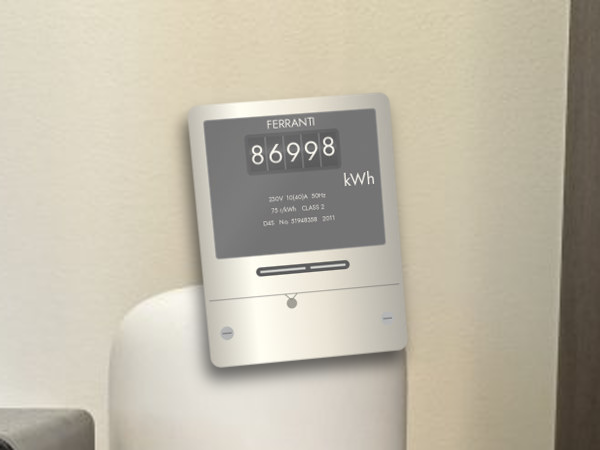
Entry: 86998 kWh
